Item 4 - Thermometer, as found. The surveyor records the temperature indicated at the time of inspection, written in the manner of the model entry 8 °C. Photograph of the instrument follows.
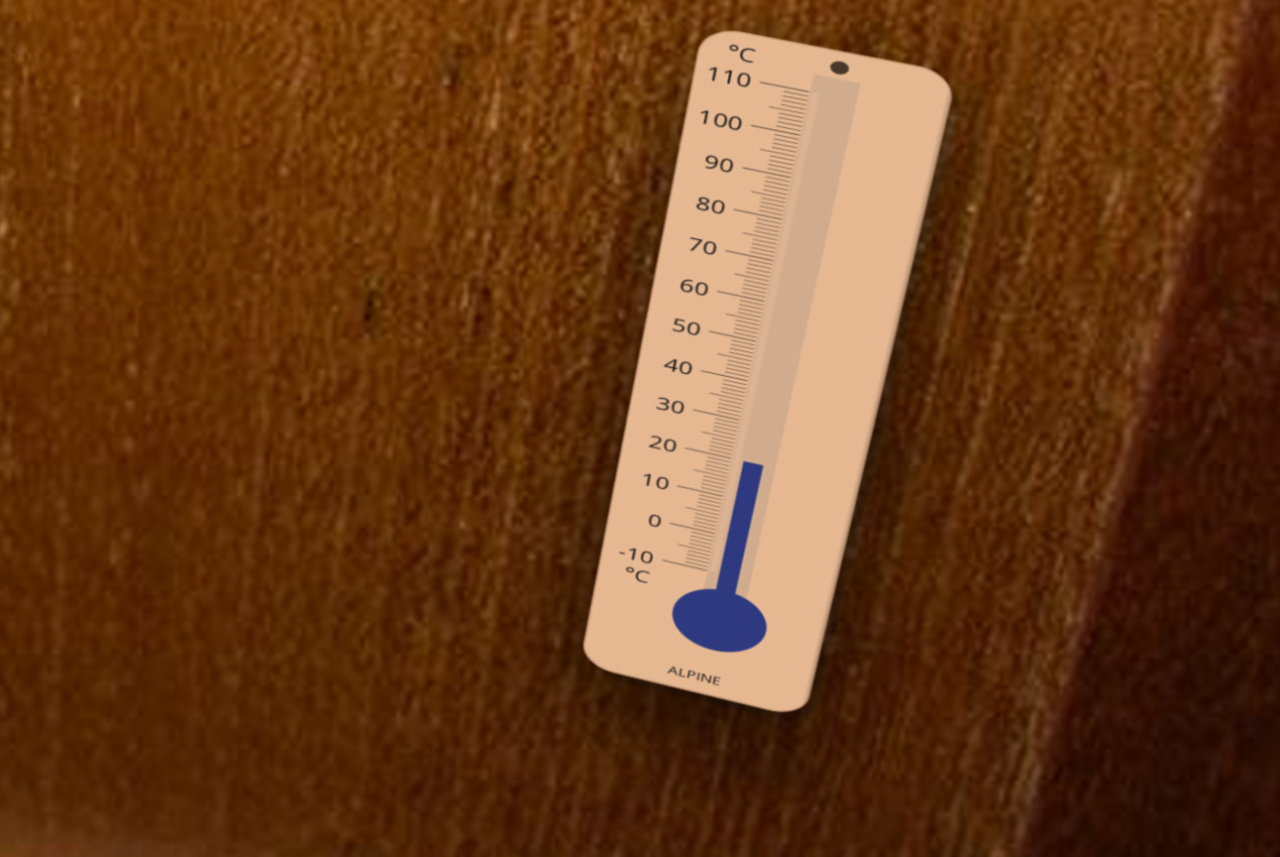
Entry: 20 °C
